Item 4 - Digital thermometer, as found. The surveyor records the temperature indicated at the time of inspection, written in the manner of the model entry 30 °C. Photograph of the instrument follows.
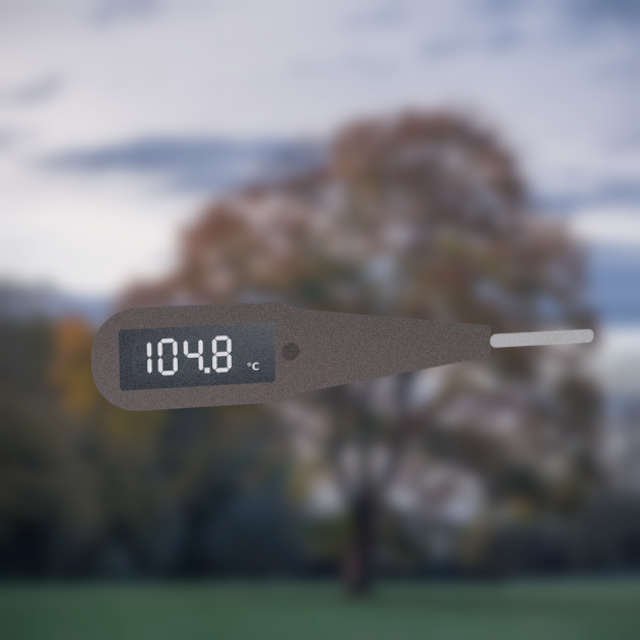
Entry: 104.8 °C
